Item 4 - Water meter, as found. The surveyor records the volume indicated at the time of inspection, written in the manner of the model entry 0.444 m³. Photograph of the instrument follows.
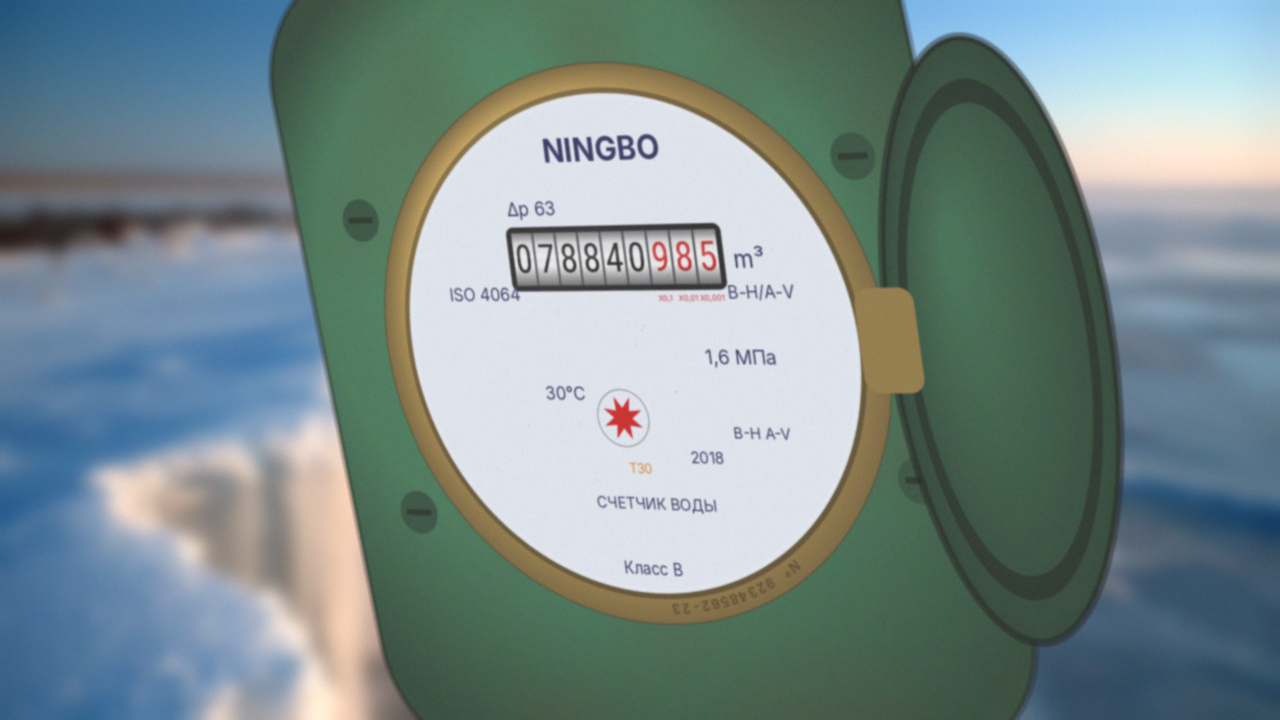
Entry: 78840.985 m³
